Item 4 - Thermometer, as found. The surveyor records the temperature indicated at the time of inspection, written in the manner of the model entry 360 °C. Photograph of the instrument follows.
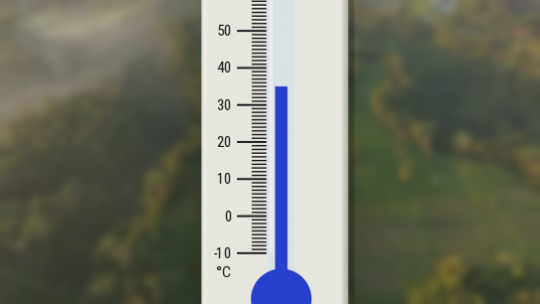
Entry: 35 °C
